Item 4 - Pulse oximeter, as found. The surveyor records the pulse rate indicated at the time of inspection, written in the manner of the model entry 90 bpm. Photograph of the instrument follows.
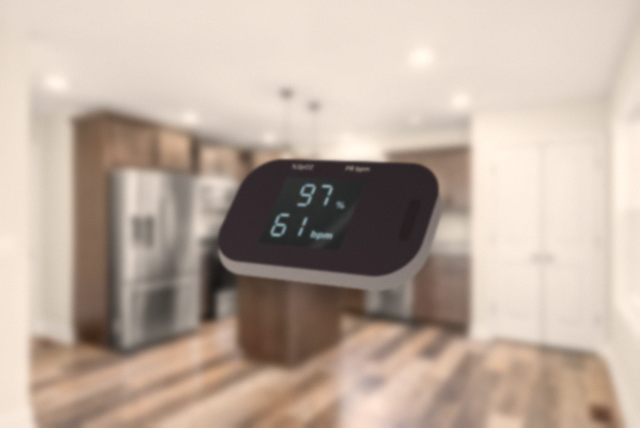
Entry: 61 bpm
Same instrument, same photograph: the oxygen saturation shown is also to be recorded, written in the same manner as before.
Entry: 97 %
